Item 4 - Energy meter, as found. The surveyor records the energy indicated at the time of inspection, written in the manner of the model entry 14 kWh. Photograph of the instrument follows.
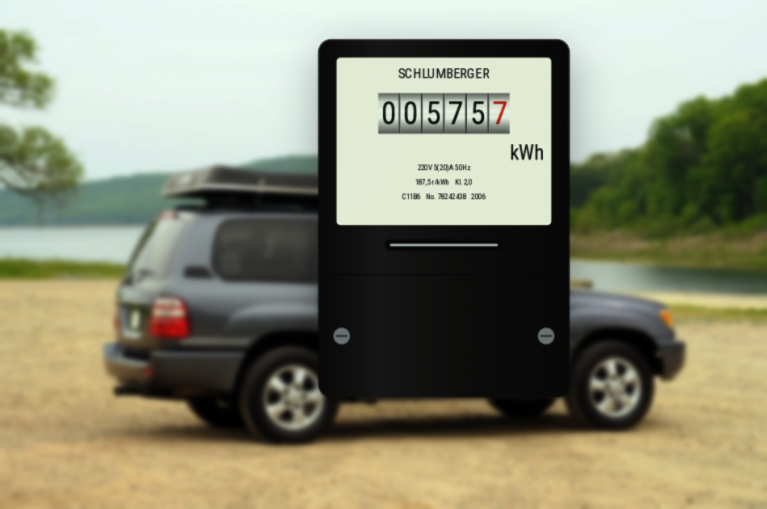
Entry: 575.7 kWh
